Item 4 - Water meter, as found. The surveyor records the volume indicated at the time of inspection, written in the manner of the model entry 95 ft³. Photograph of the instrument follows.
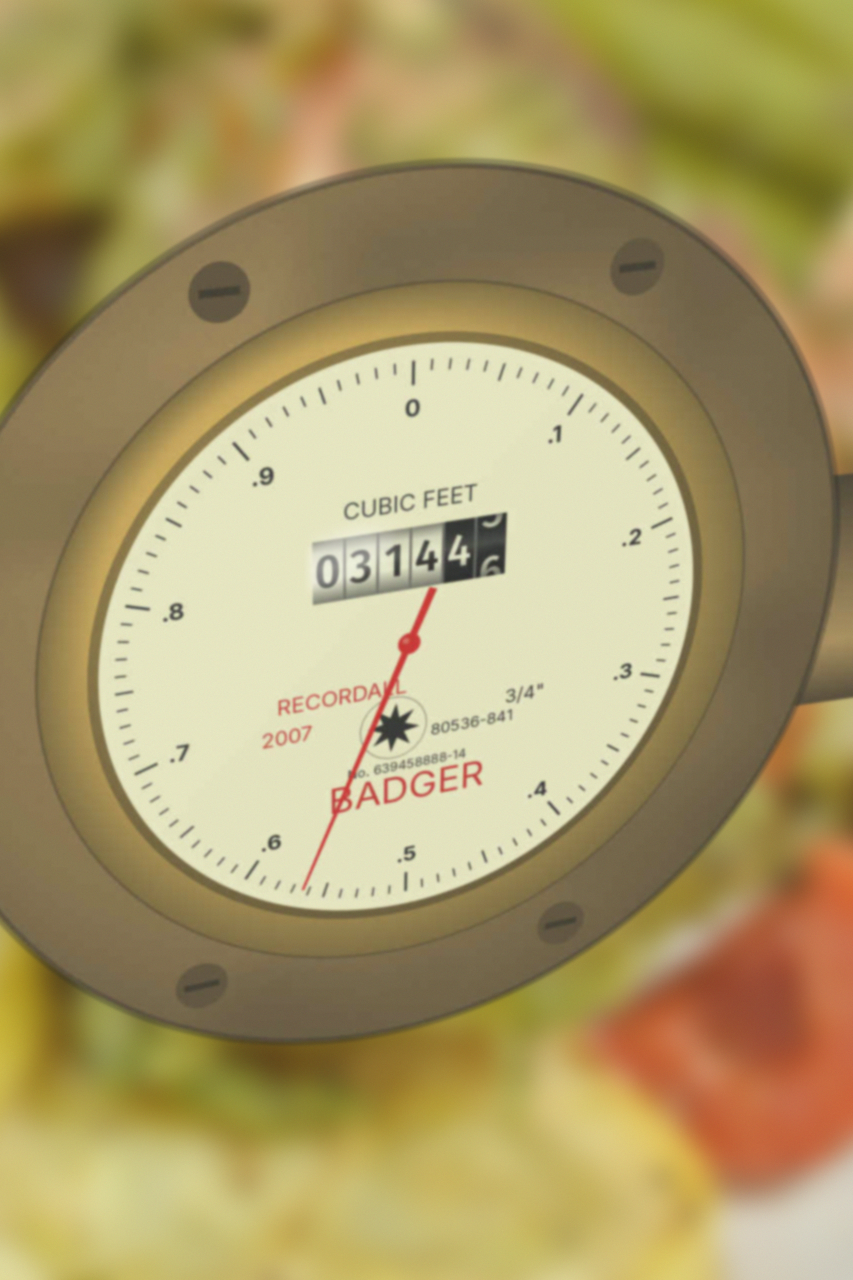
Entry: 31445.56 ft³
